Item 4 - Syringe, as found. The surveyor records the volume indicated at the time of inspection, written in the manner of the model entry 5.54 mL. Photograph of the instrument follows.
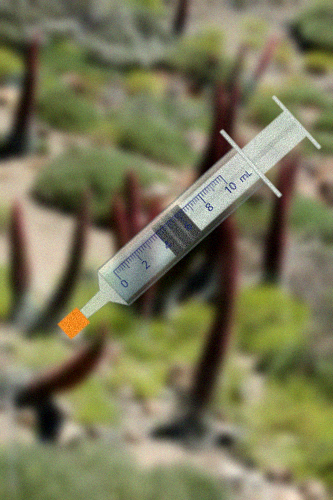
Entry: 4 mL
